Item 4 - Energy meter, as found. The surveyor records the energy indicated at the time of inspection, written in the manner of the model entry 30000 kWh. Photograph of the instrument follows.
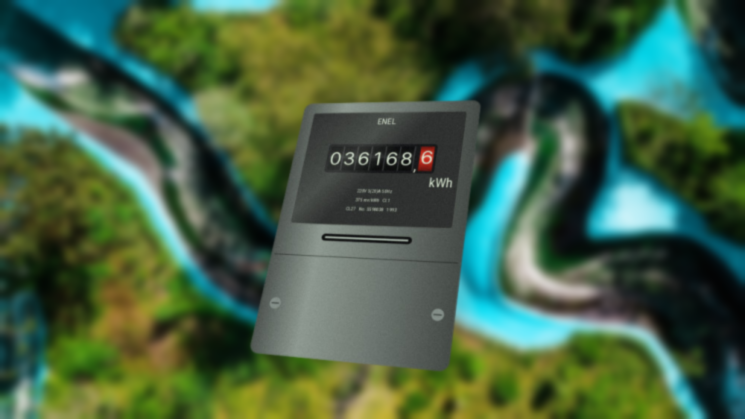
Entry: 36168.6 kWh
